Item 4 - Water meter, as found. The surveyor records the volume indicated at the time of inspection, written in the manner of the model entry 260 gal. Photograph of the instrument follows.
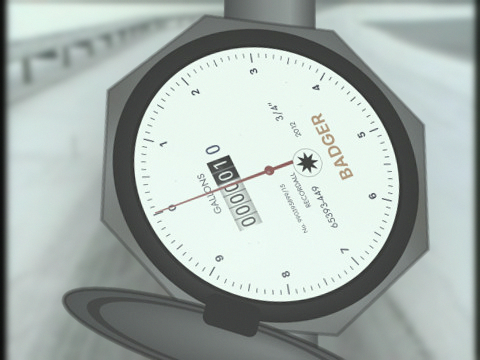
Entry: 10.0 gal
